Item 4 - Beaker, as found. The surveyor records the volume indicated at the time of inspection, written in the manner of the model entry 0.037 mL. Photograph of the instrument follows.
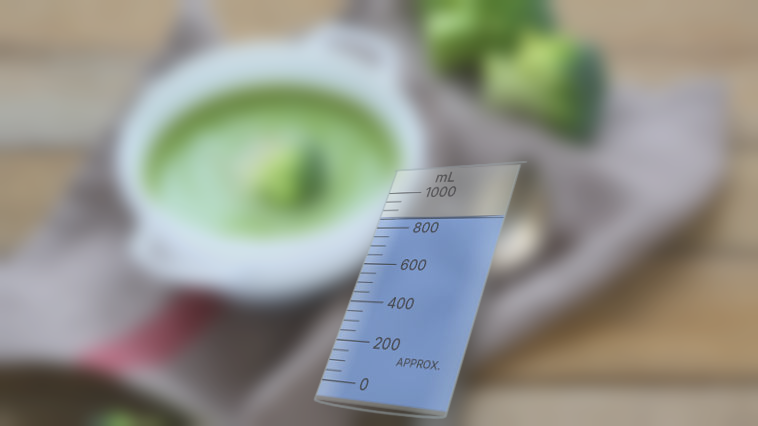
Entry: 850 mL
